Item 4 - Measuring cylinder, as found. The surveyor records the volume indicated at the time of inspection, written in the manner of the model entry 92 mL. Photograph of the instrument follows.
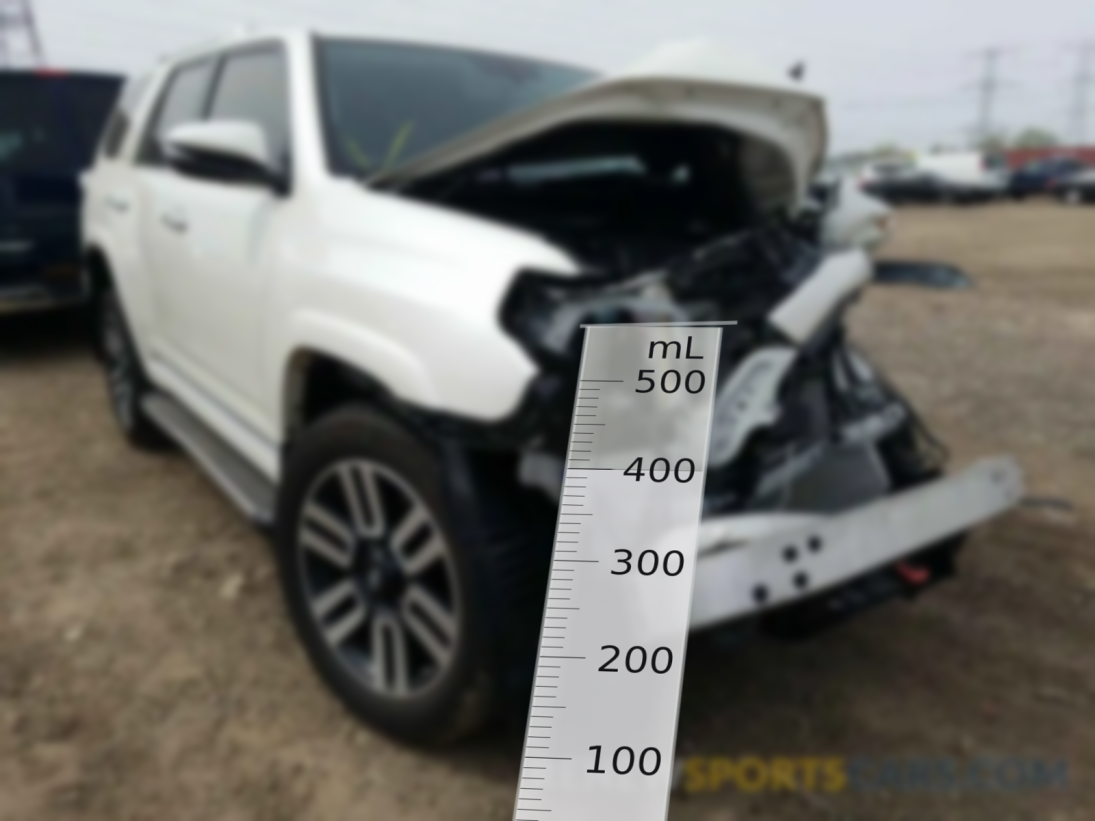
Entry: 400 mL
